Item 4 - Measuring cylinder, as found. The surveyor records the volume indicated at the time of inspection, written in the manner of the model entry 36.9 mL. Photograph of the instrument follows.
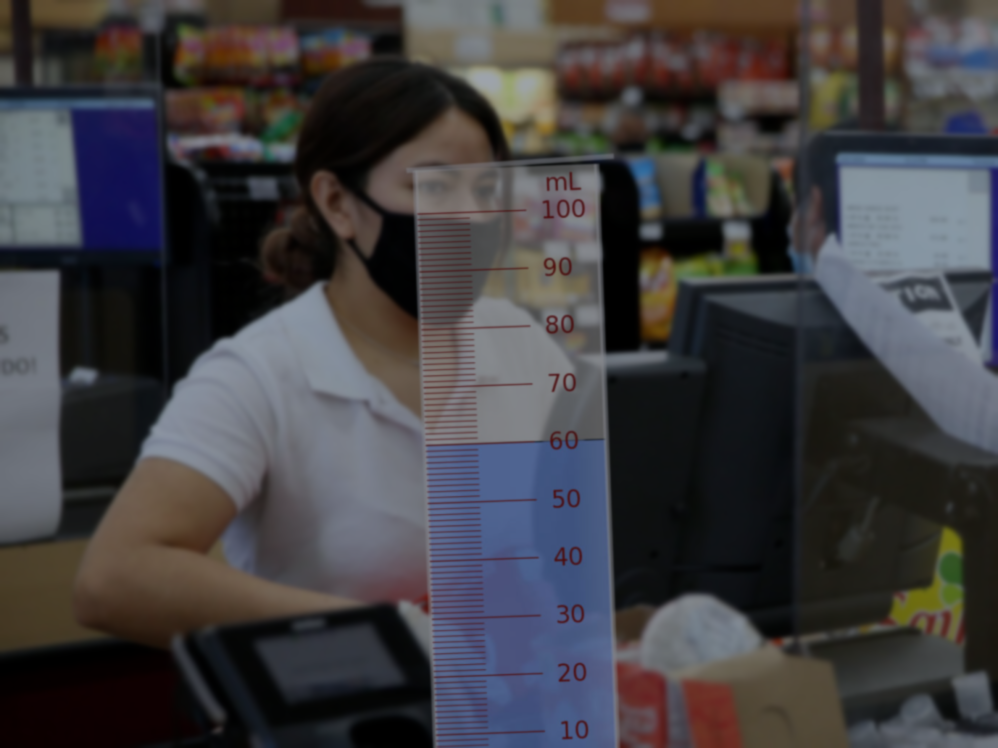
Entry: 60 mL
